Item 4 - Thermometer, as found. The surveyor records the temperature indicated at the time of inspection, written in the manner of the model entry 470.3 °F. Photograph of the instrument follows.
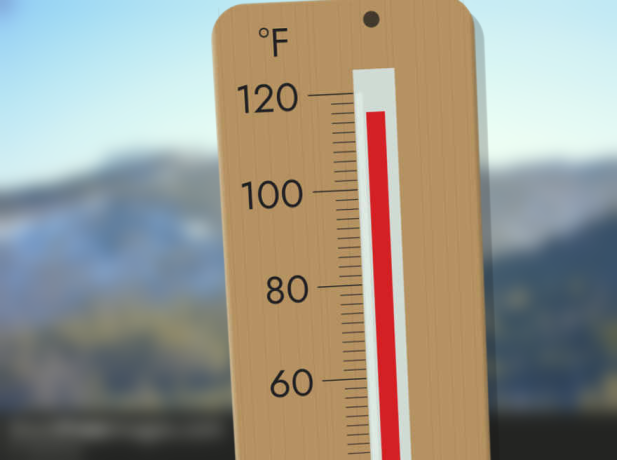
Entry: 116 °F
